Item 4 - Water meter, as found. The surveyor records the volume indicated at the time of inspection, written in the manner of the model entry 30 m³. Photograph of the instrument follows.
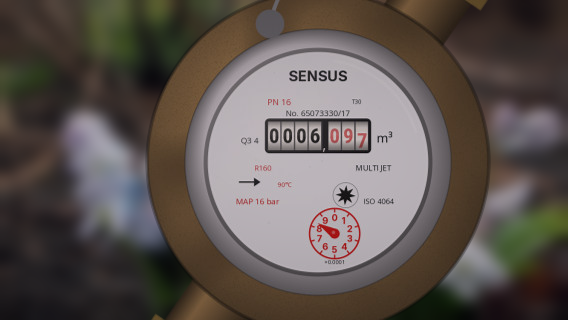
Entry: 6.0968 m³
